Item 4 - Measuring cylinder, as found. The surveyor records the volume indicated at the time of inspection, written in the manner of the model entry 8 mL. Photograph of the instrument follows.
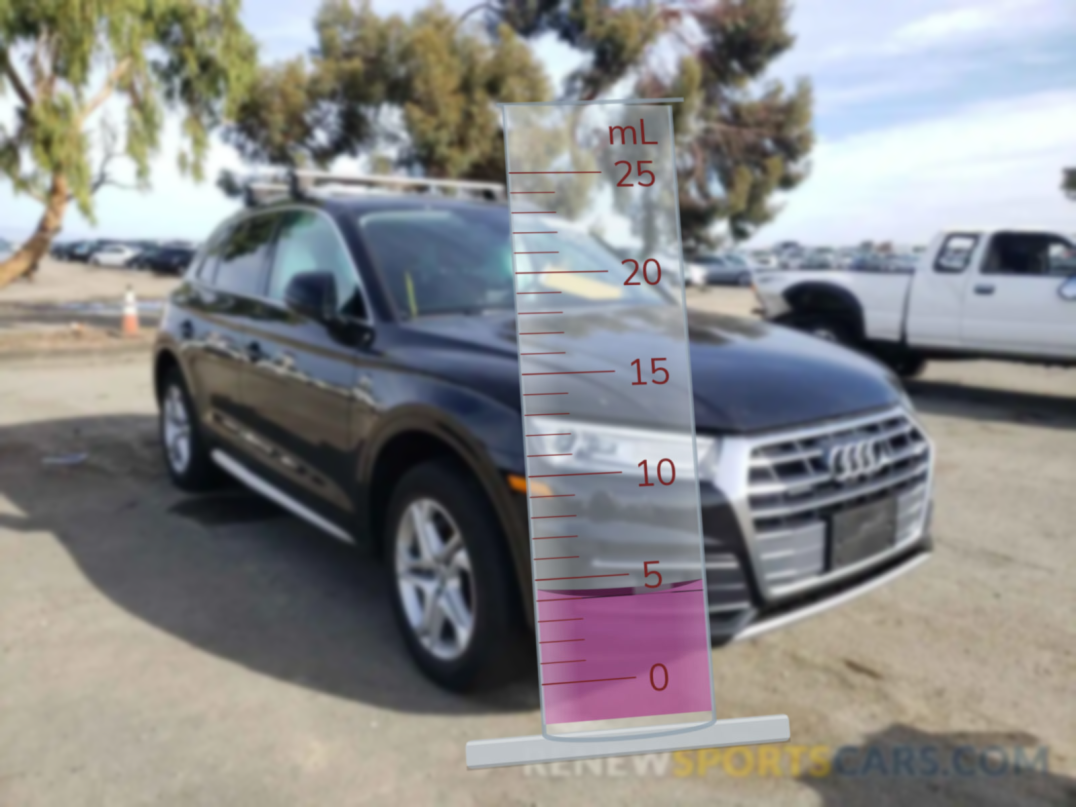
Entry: 4 mL
